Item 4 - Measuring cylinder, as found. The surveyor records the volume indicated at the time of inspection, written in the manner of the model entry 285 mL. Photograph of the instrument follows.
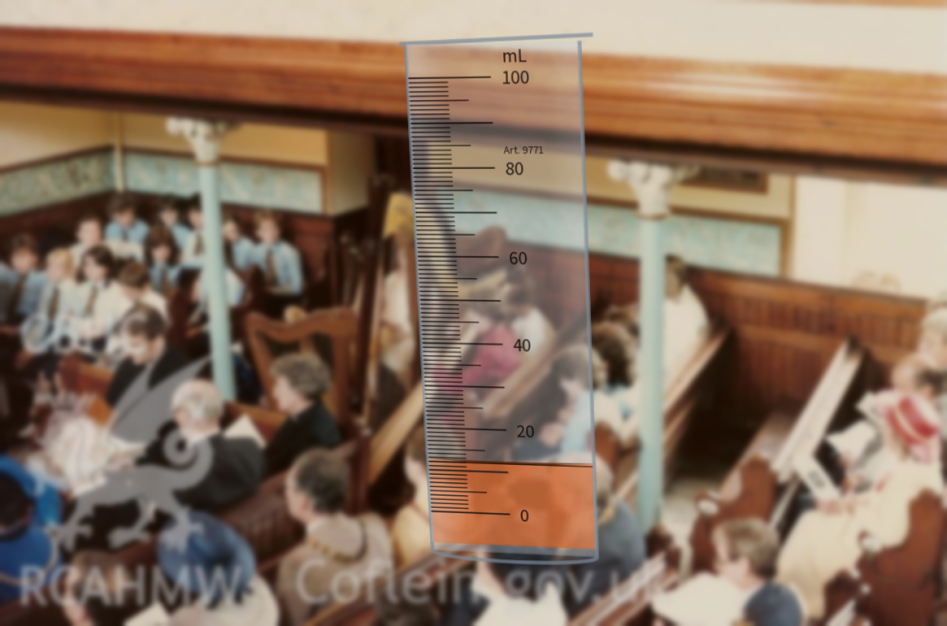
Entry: 12 mL
